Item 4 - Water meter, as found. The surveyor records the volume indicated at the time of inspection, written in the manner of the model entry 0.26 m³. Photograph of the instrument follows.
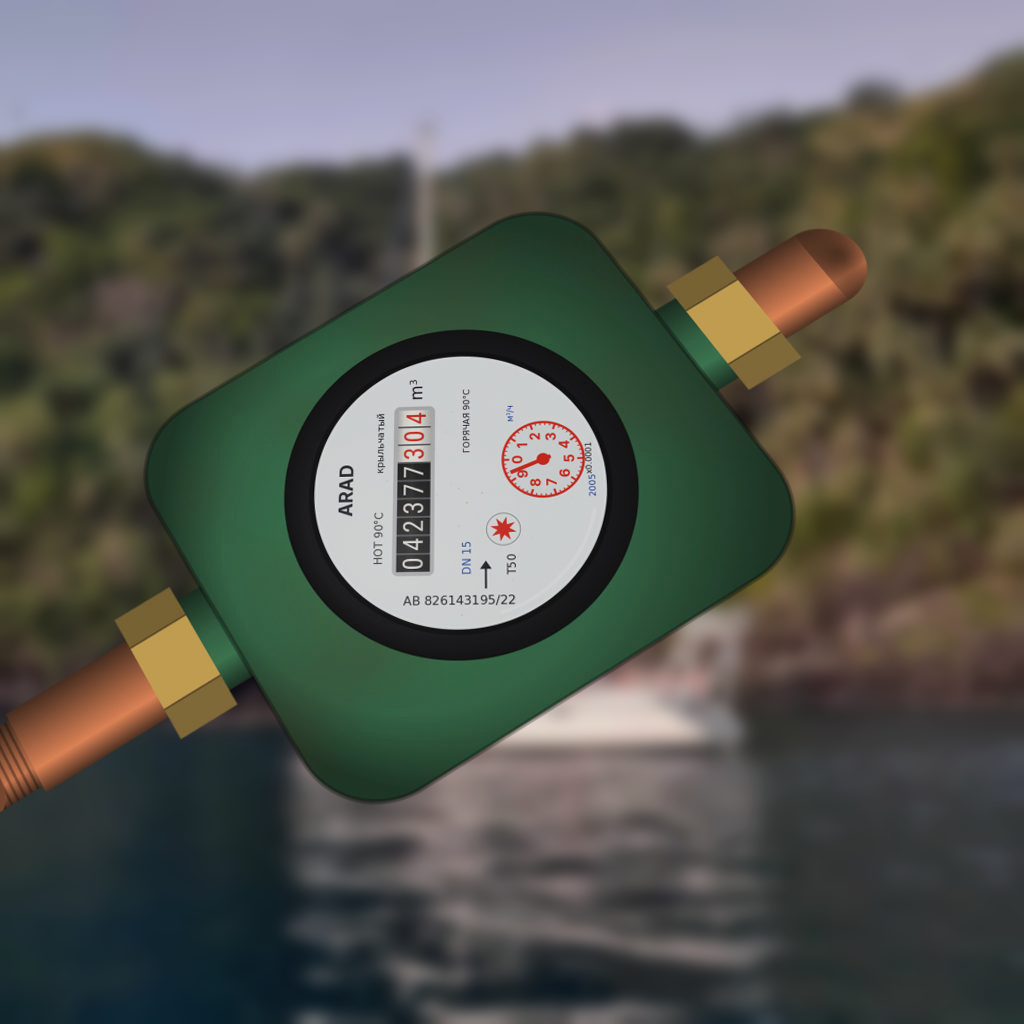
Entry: 42377.3039 m³
